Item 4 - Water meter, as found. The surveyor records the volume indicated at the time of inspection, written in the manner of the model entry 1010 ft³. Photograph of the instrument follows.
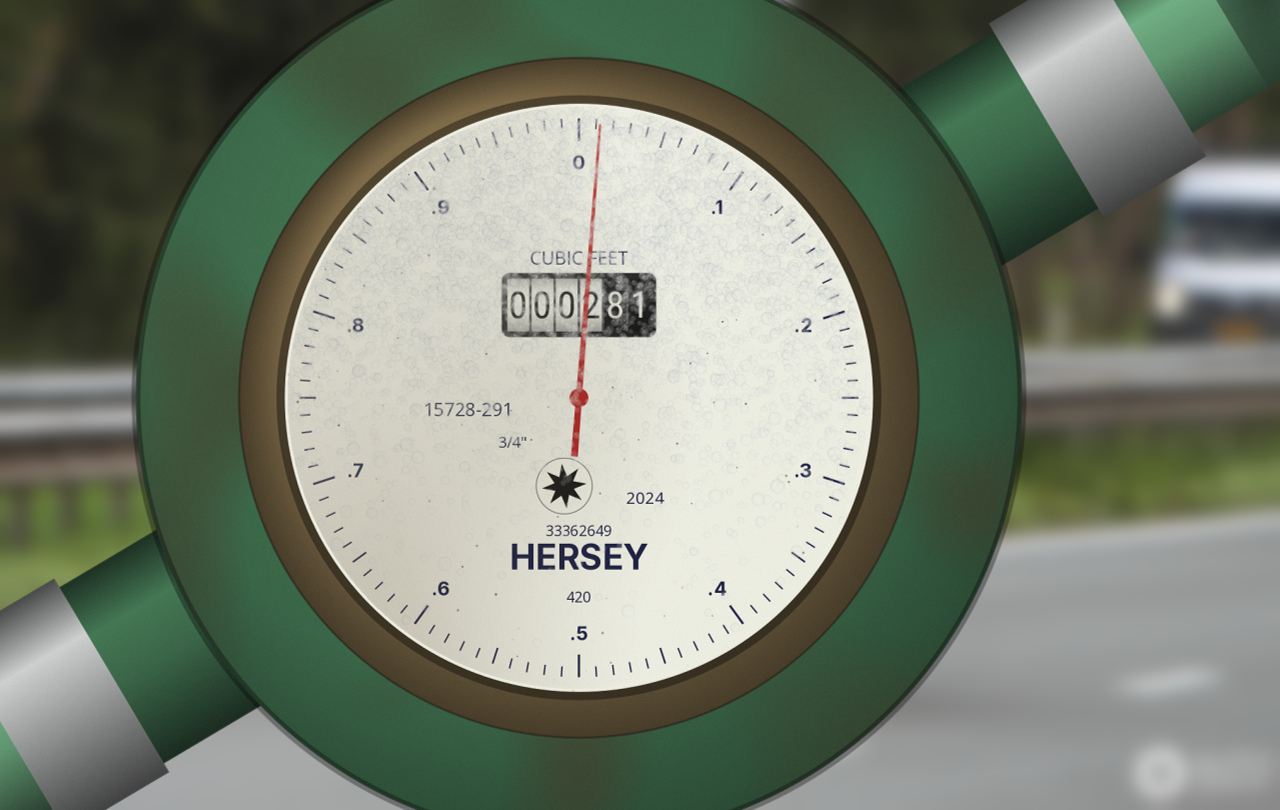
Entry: 281.01 ft³
